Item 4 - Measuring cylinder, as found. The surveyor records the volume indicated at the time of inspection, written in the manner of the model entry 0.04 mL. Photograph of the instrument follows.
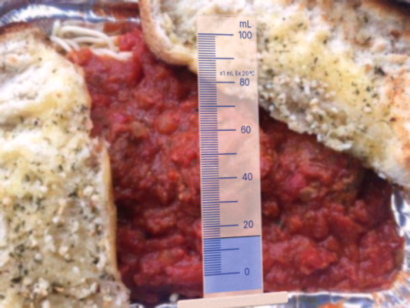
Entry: 15 mL
